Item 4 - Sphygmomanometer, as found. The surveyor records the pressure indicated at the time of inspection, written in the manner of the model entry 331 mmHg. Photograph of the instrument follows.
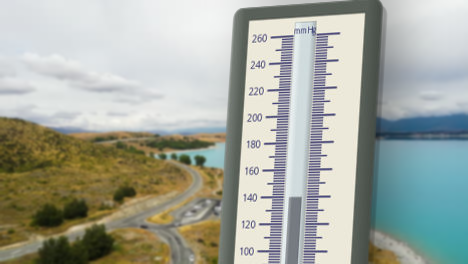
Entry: 140 mmHg
